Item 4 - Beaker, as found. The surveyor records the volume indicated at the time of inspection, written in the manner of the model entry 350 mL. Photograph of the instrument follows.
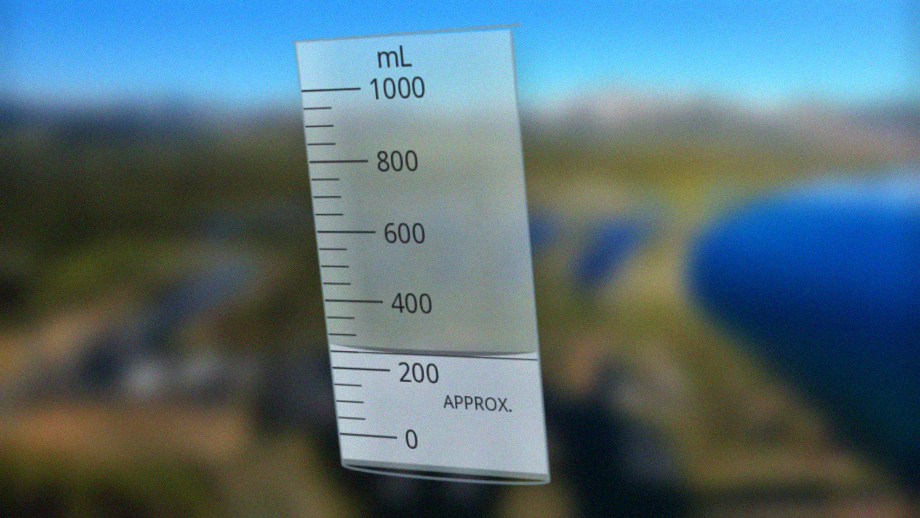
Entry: 250 mL
